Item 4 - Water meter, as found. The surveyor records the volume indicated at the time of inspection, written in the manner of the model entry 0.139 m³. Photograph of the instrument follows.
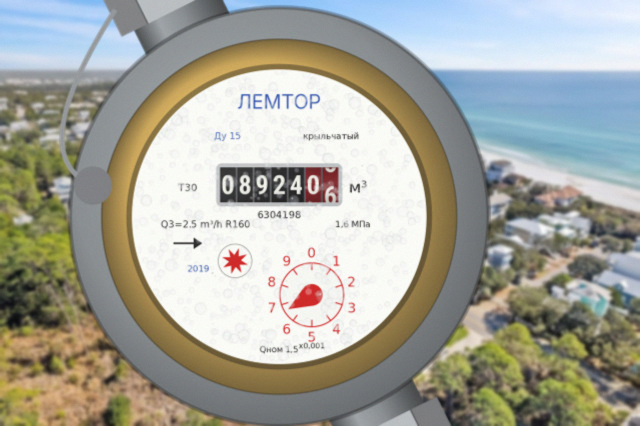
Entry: 8924.056 m³
